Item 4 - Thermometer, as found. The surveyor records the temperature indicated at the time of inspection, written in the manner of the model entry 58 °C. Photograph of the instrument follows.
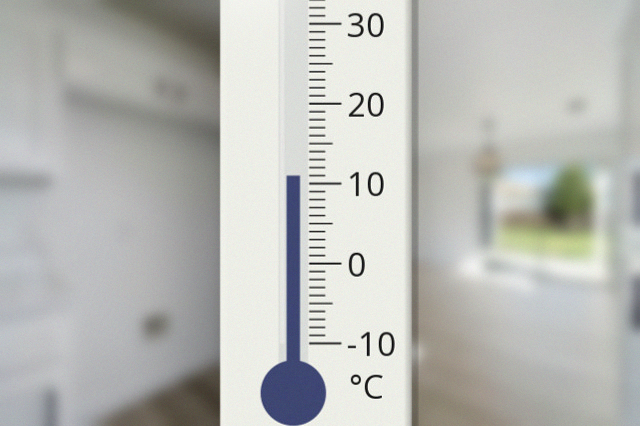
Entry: 11 °C
